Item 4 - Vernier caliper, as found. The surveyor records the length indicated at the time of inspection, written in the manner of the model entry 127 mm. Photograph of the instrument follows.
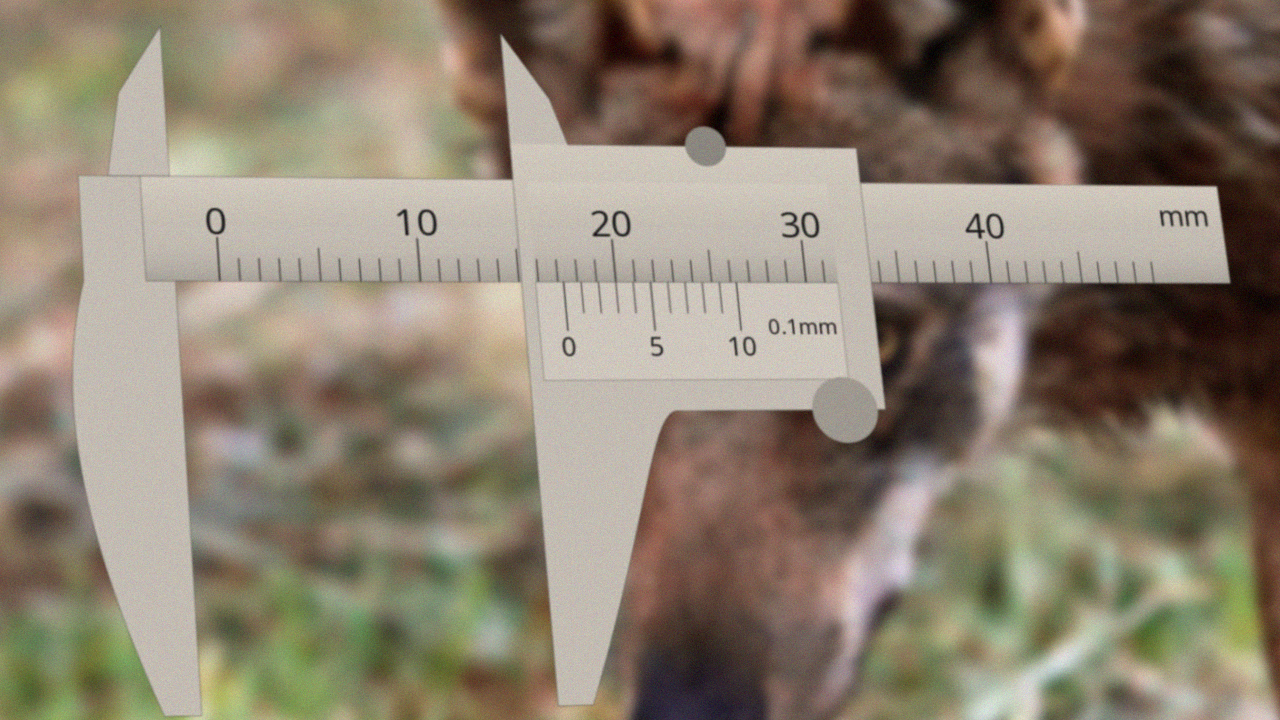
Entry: 17.3 mm
